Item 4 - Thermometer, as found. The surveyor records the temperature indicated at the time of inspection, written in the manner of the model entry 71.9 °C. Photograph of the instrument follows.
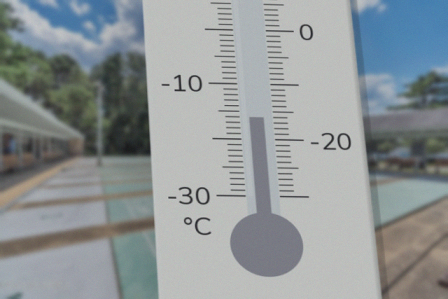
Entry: -16 °C
